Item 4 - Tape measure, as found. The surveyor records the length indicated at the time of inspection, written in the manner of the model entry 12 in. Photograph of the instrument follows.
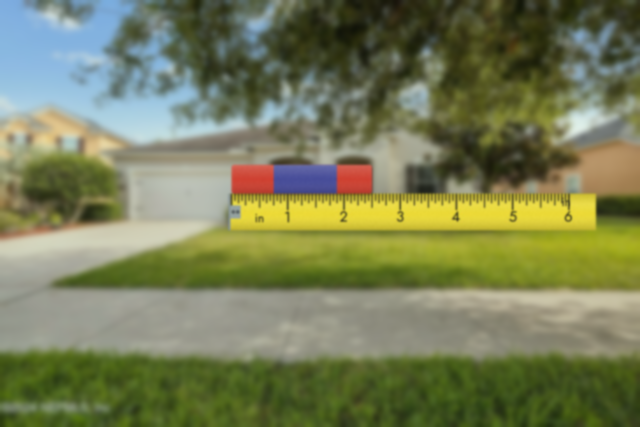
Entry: 2.5 in
